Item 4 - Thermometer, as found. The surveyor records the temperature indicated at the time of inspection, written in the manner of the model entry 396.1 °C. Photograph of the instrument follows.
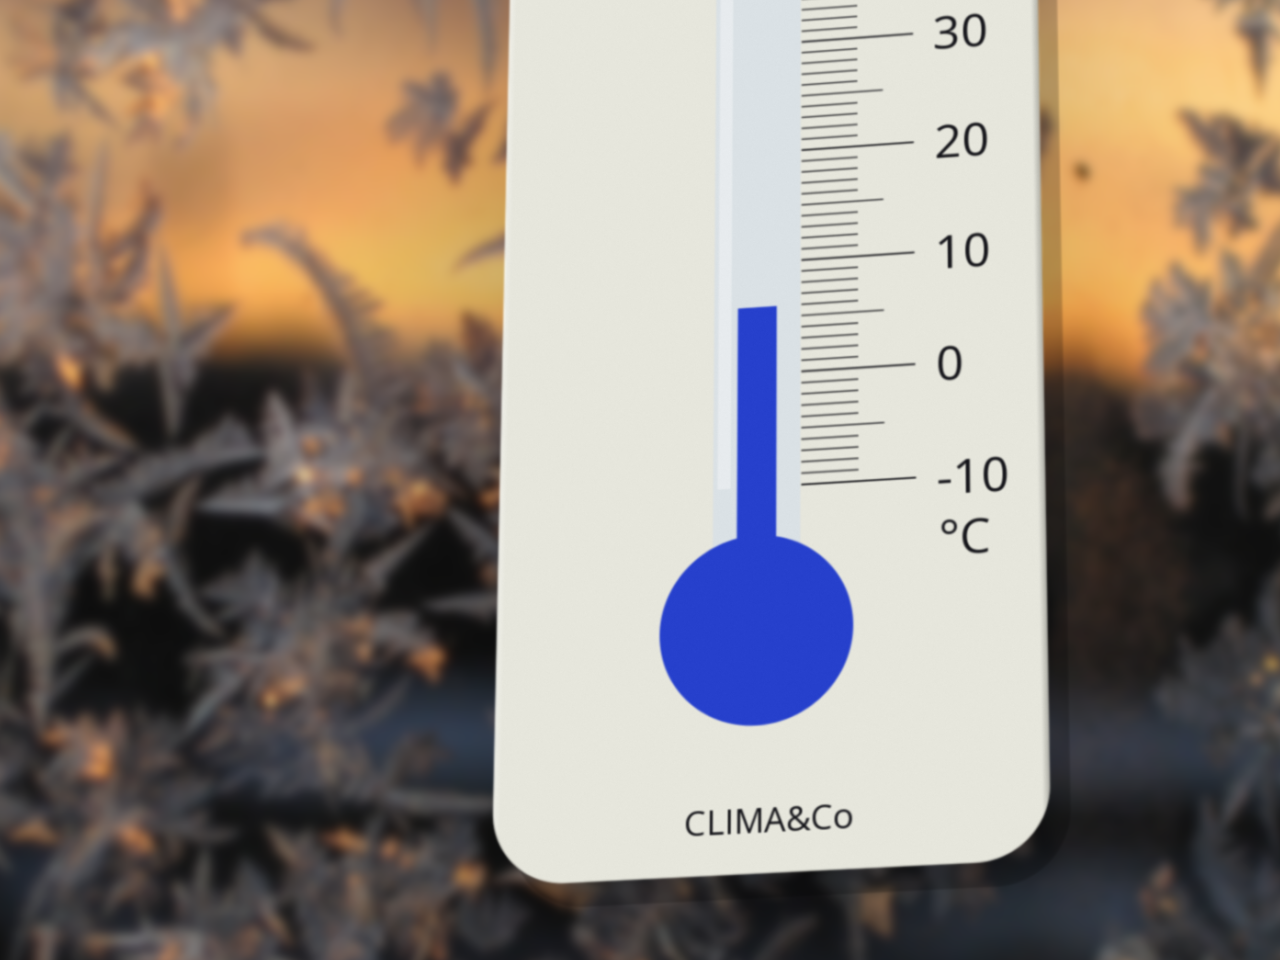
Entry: 6 °C
